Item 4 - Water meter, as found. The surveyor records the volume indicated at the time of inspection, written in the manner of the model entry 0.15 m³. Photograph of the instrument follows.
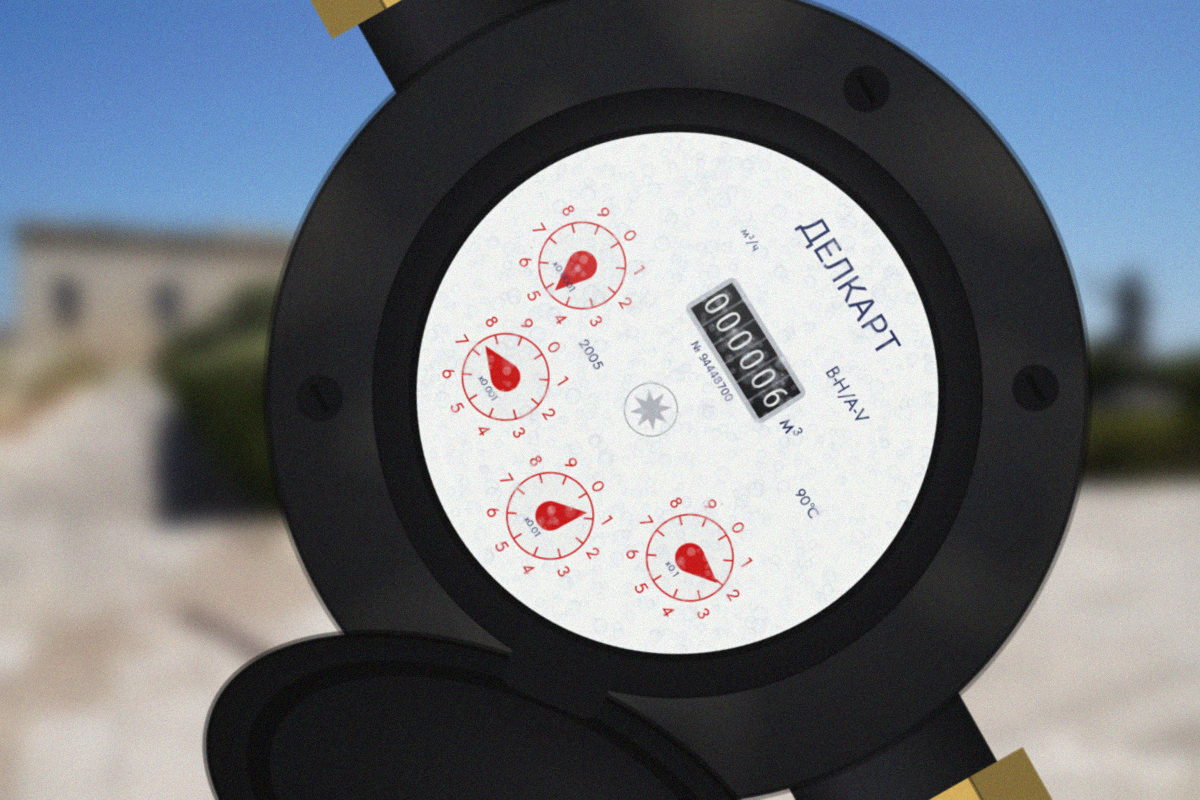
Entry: 6.2074 m³
